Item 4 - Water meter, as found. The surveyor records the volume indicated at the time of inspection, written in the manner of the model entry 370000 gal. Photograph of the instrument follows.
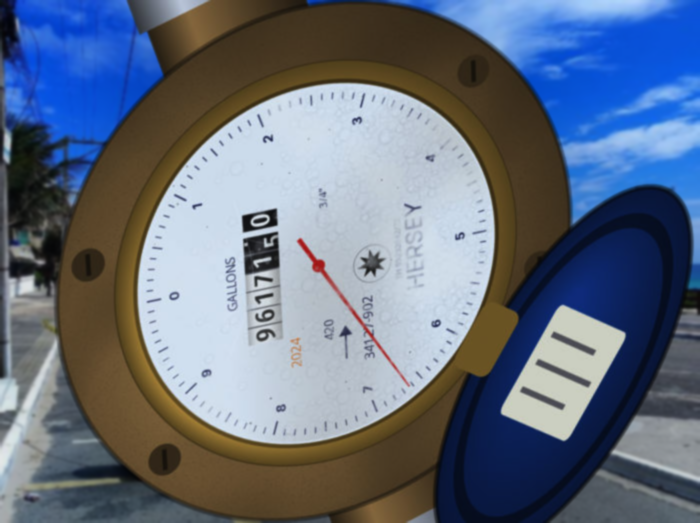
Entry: 9617146.6 gal
